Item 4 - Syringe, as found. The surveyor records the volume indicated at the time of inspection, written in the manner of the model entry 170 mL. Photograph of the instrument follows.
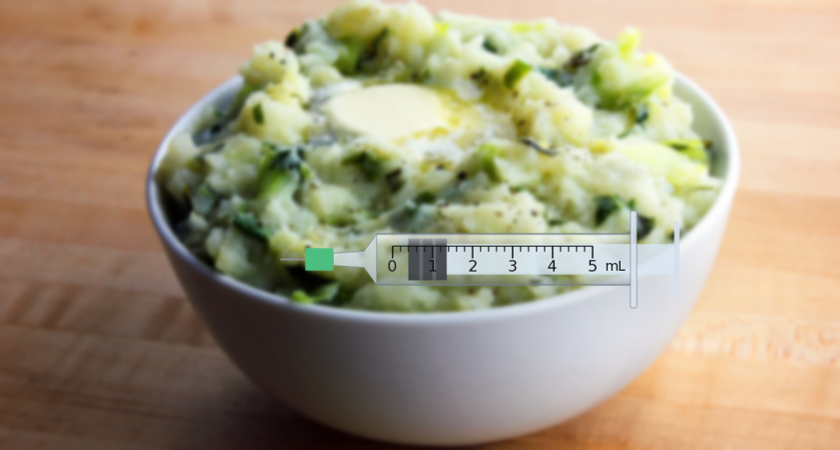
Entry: 0.4 mL
